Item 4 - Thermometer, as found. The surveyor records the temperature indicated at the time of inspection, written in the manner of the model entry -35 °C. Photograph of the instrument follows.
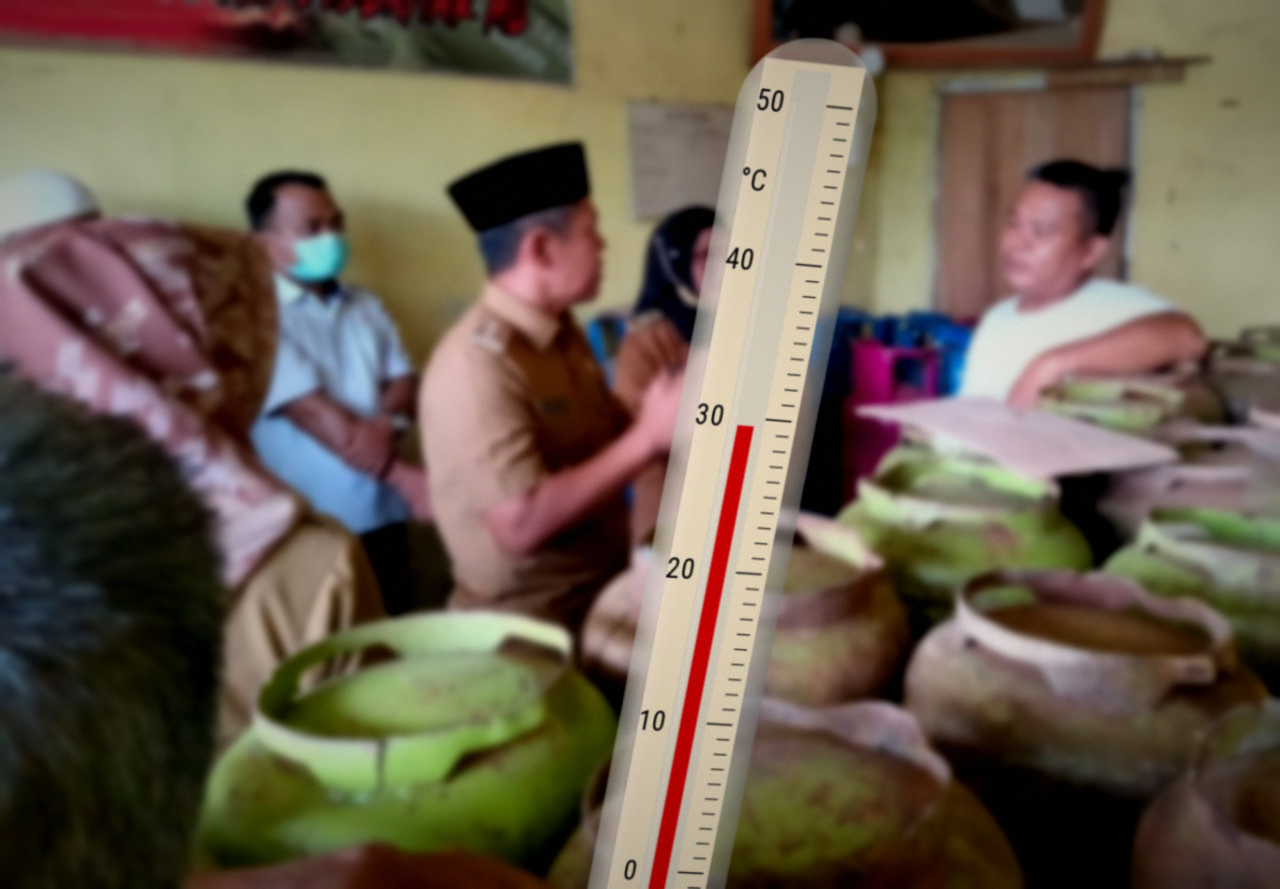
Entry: 29.5 °C
